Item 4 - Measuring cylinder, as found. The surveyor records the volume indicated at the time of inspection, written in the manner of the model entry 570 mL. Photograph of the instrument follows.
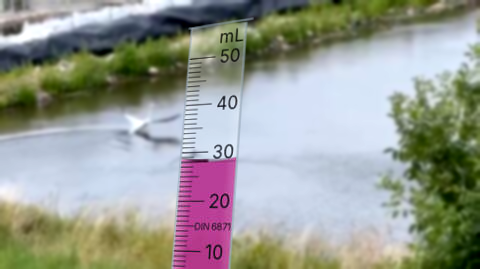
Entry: 28 mL
